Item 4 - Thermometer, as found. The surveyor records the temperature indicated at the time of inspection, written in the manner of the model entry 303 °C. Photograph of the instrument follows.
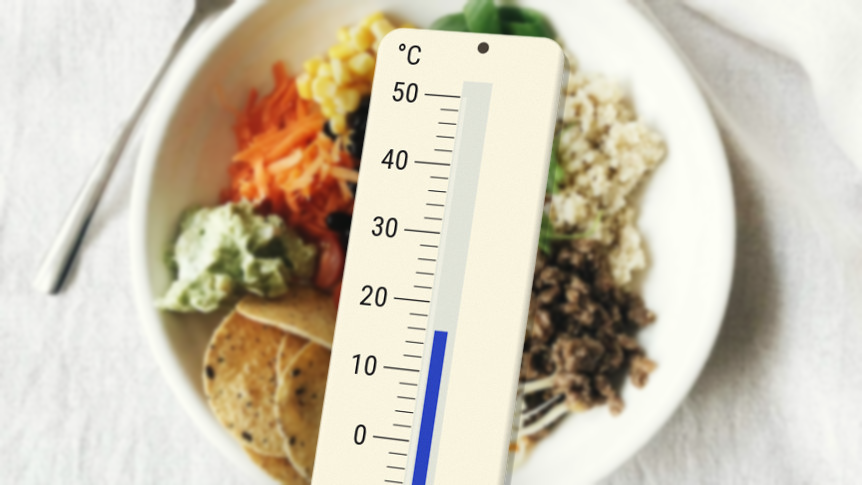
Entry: 16 °C
